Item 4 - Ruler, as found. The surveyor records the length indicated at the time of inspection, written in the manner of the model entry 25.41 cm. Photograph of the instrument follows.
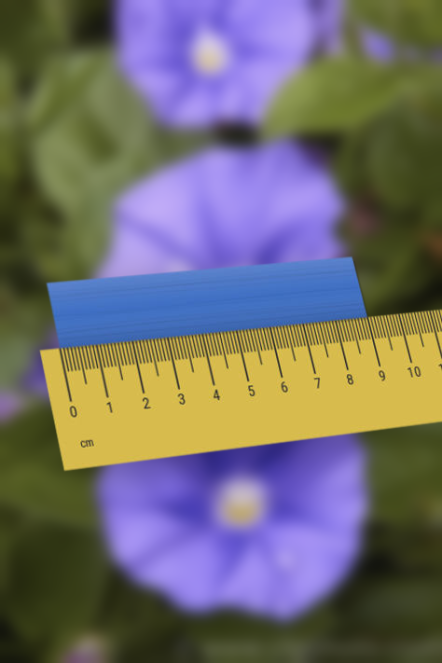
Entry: 9 cm
